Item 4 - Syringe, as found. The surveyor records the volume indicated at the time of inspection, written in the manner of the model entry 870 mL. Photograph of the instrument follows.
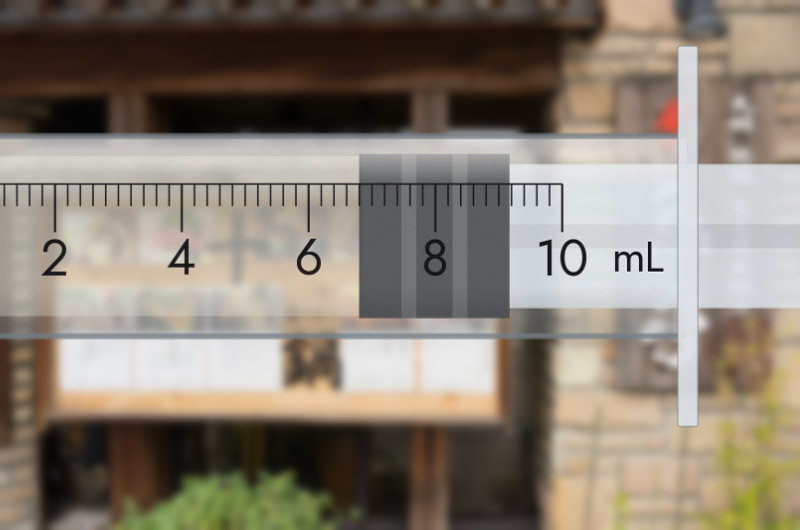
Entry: 6.8 mL
